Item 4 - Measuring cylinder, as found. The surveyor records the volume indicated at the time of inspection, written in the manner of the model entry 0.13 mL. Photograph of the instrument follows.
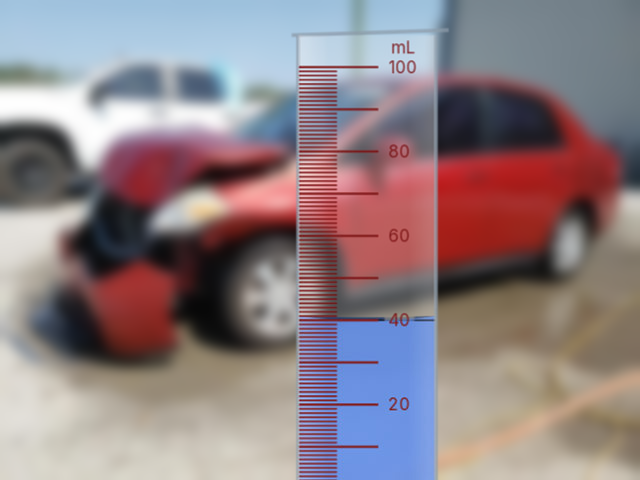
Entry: 40 mL
